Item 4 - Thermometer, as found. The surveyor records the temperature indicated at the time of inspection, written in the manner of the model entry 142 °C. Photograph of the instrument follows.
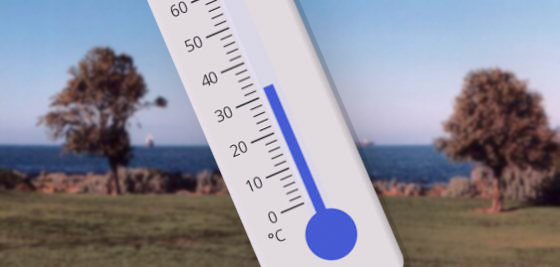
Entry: 32 °C
